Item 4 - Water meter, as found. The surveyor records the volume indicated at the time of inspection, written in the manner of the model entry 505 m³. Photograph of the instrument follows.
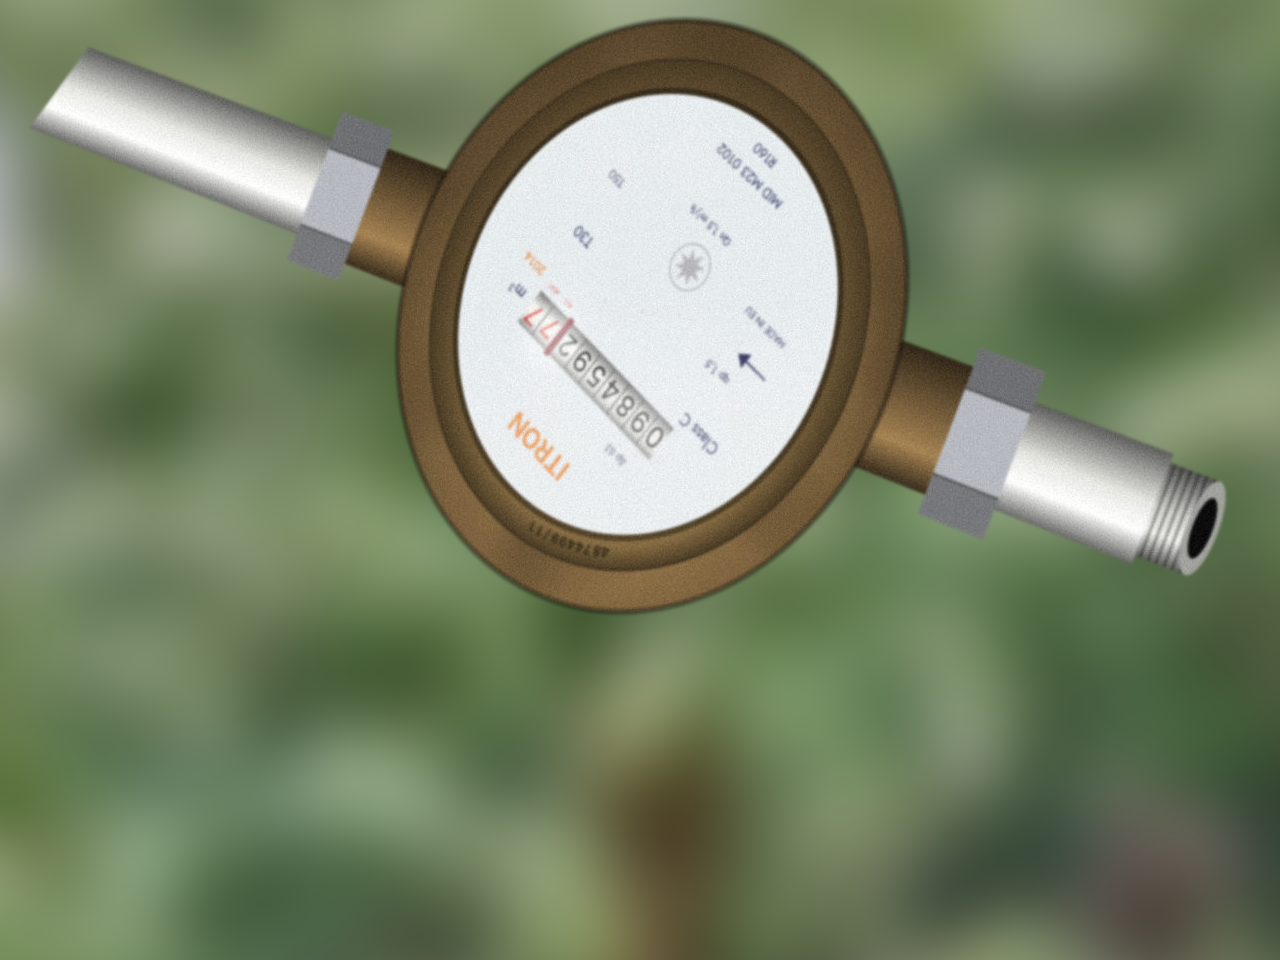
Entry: 984592.77 m³
